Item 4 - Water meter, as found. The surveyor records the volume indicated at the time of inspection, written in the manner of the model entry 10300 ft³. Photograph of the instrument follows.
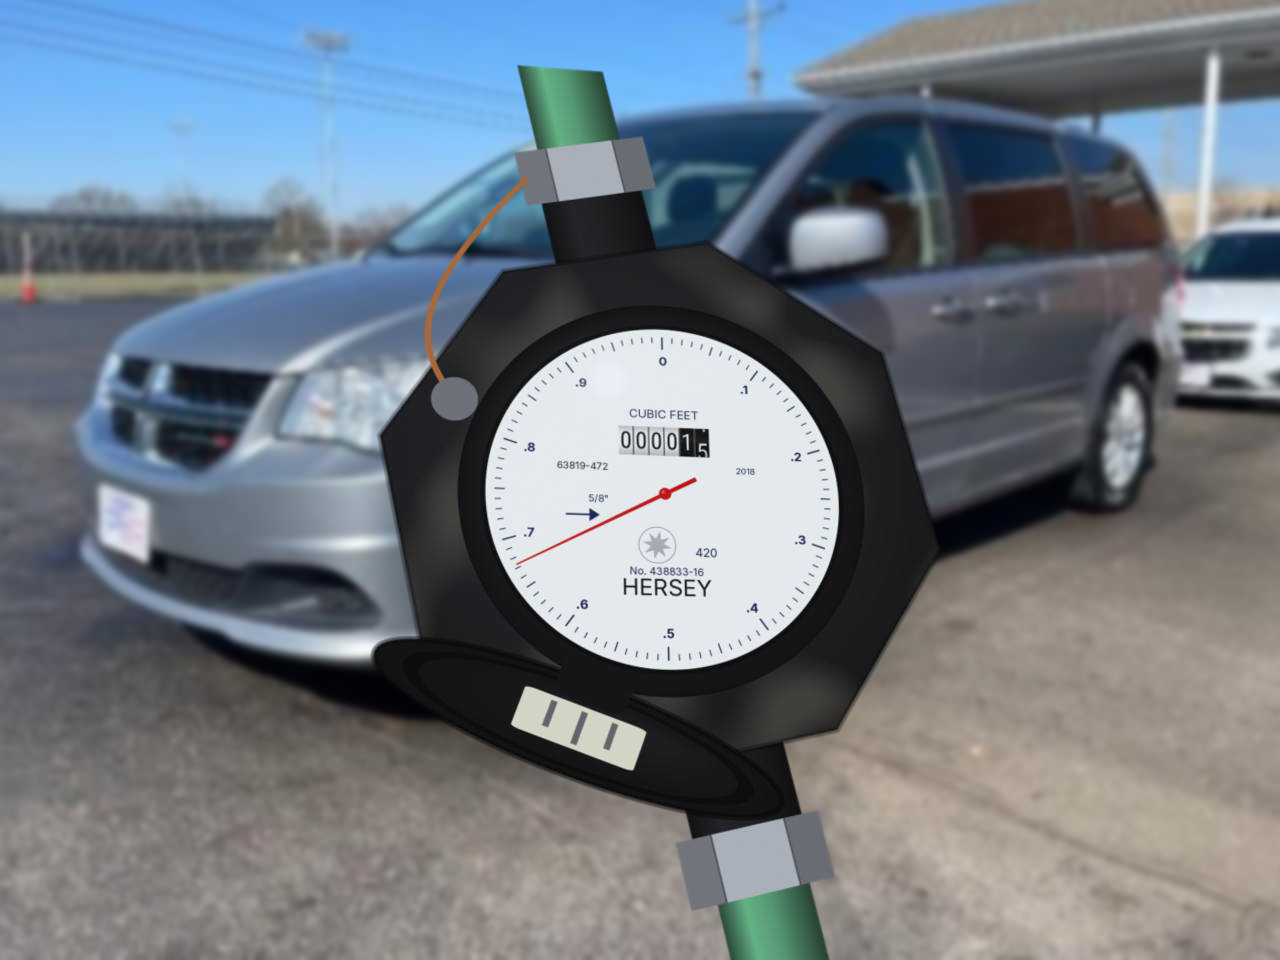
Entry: 14.67 ft³
